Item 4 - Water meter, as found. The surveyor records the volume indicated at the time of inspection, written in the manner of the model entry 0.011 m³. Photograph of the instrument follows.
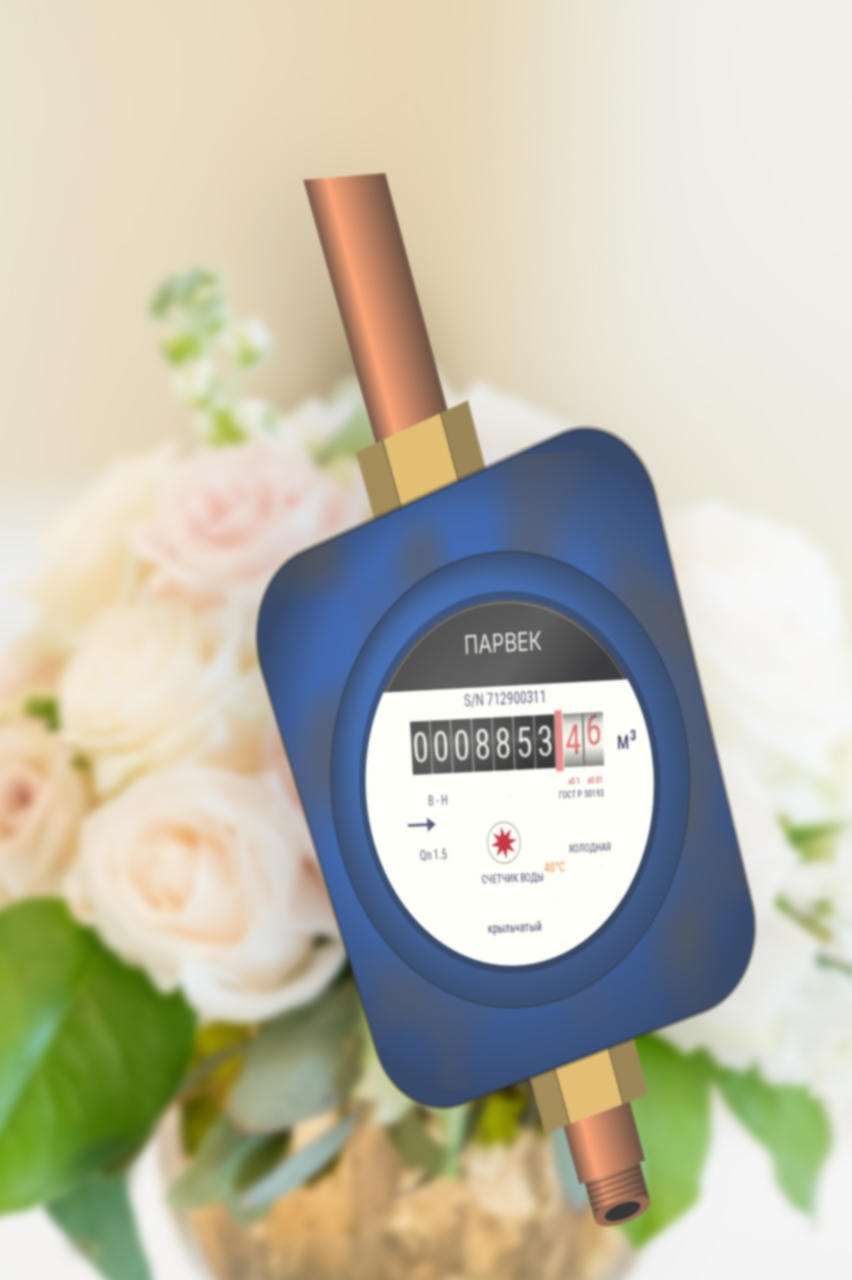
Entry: 8853.46 m³
